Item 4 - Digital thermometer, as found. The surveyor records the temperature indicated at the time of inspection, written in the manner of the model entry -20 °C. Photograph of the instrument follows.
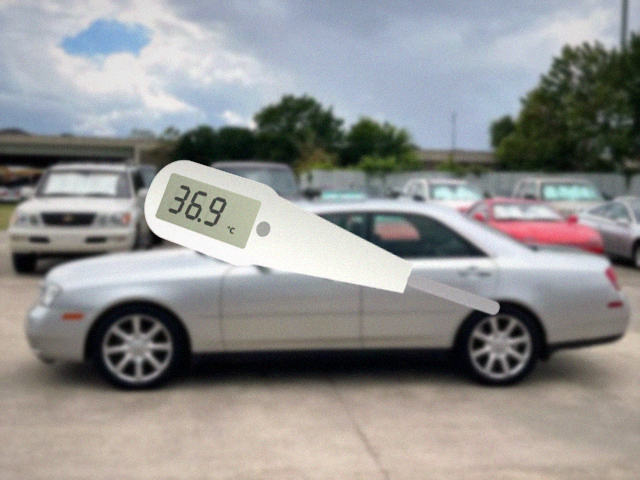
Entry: 36.9 °C
